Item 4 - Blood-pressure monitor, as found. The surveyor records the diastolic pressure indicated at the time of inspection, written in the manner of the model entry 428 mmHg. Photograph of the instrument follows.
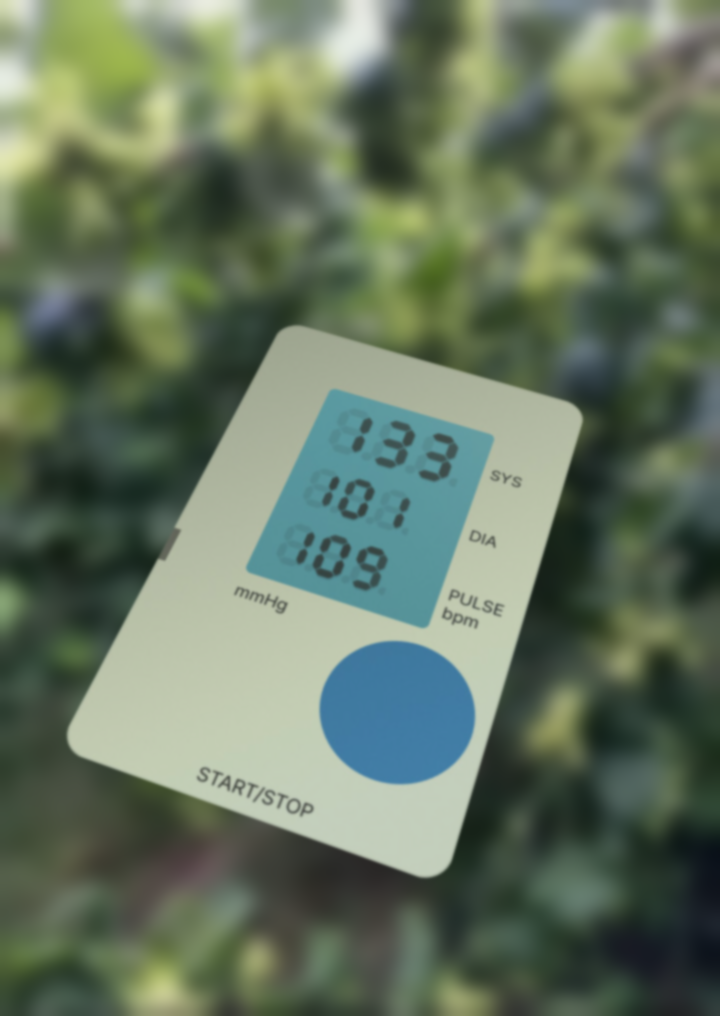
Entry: 101 mmHg
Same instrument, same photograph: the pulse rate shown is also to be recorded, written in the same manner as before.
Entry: 109 bpm
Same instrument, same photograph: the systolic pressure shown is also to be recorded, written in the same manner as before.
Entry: 133 mmHg
